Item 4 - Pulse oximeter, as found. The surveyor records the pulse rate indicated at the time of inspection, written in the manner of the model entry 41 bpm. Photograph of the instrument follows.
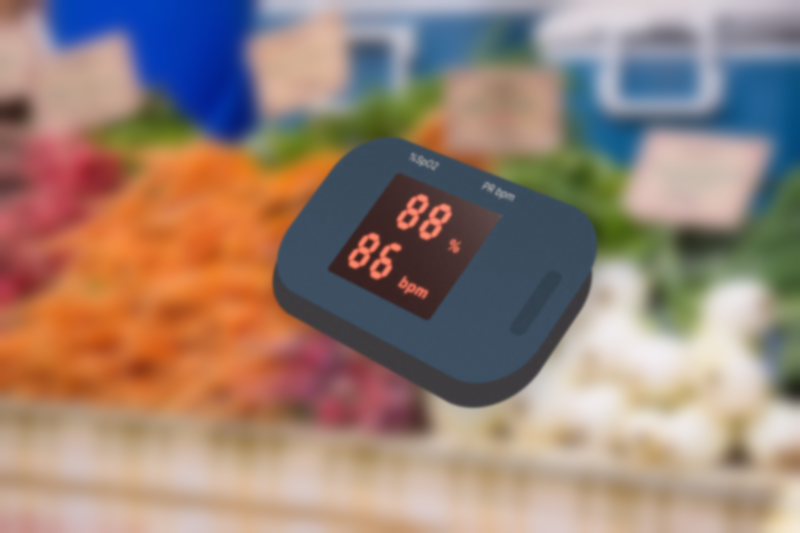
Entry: 86 bpm
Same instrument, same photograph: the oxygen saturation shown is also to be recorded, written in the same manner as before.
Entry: 88 %
